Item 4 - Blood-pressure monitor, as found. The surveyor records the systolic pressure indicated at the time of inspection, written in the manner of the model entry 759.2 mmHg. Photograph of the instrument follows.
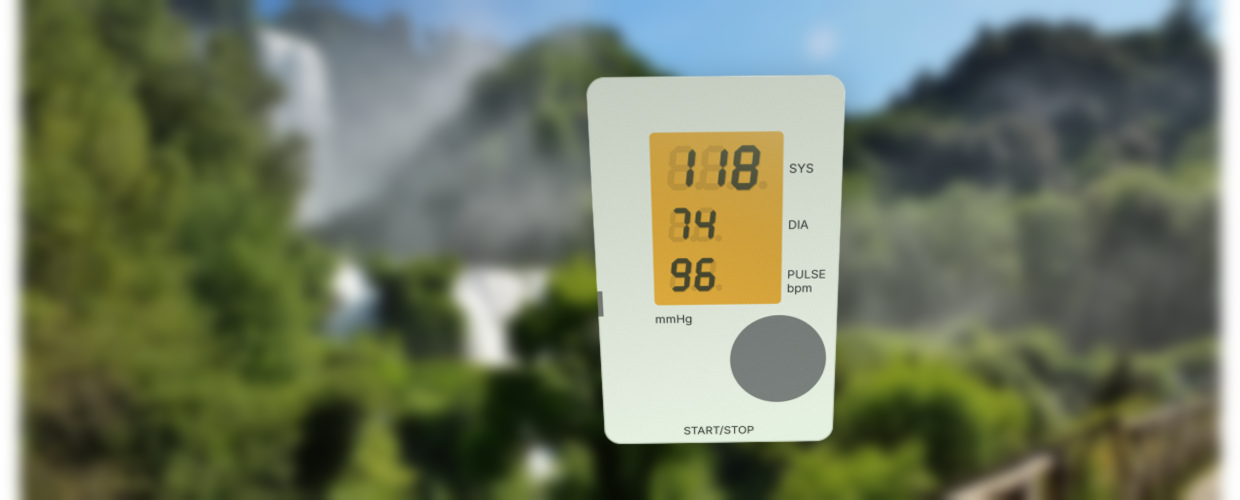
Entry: 118 mmHg
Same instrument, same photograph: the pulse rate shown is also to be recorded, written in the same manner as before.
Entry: 96 bpm
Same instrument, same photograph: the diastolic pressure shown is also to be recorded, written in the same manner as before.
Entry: 74 mmHg
